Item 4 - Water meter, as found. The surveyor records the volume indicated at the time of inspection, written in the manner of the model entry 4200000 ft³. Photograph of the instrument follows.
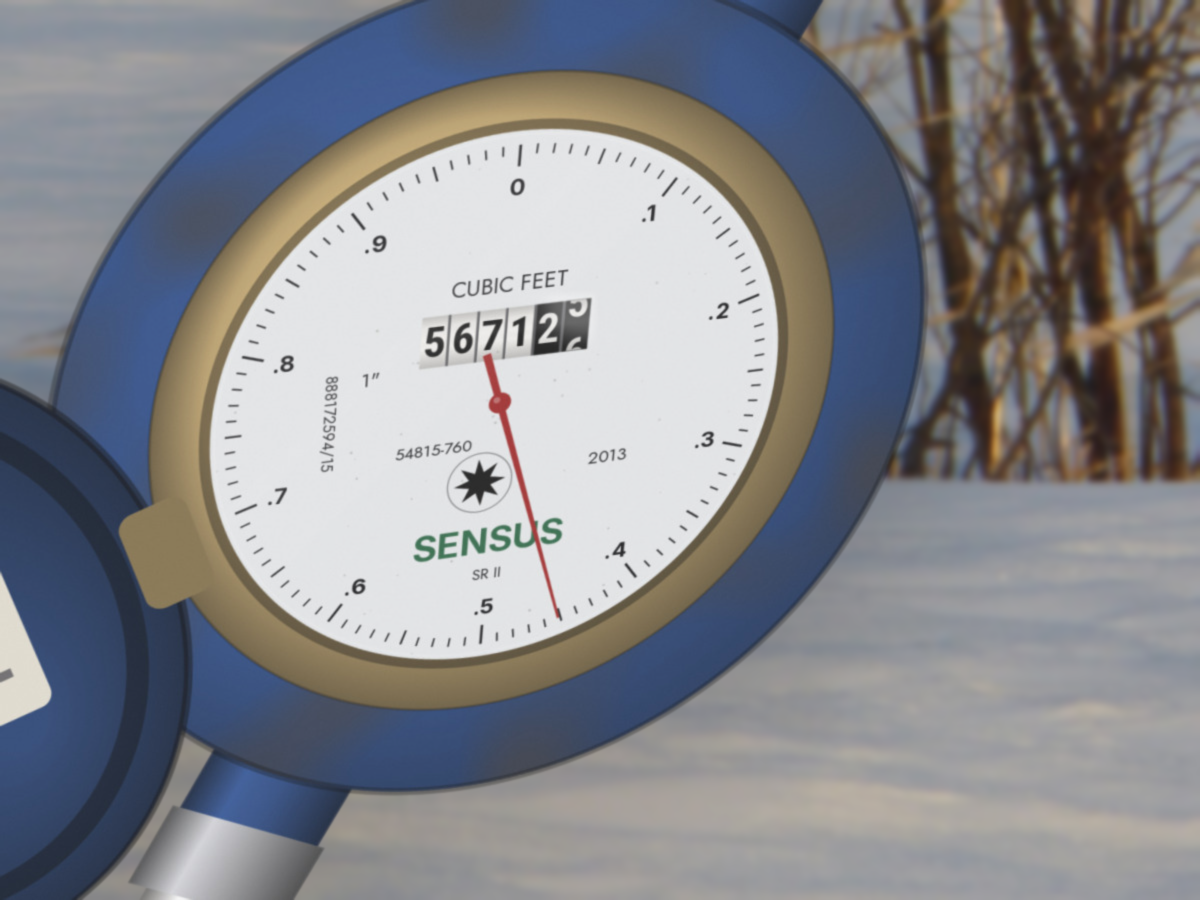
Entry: 567125.45 ft³
